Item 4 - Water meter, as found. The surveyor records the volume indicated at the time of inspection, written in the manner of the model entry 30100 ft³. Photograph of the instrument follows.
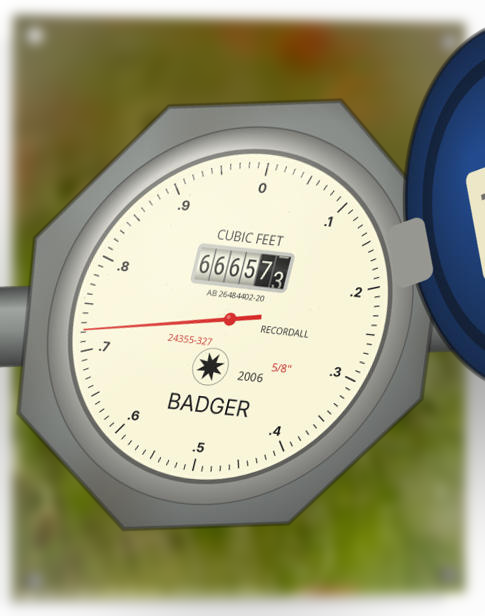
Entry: 666572.72 ft³
